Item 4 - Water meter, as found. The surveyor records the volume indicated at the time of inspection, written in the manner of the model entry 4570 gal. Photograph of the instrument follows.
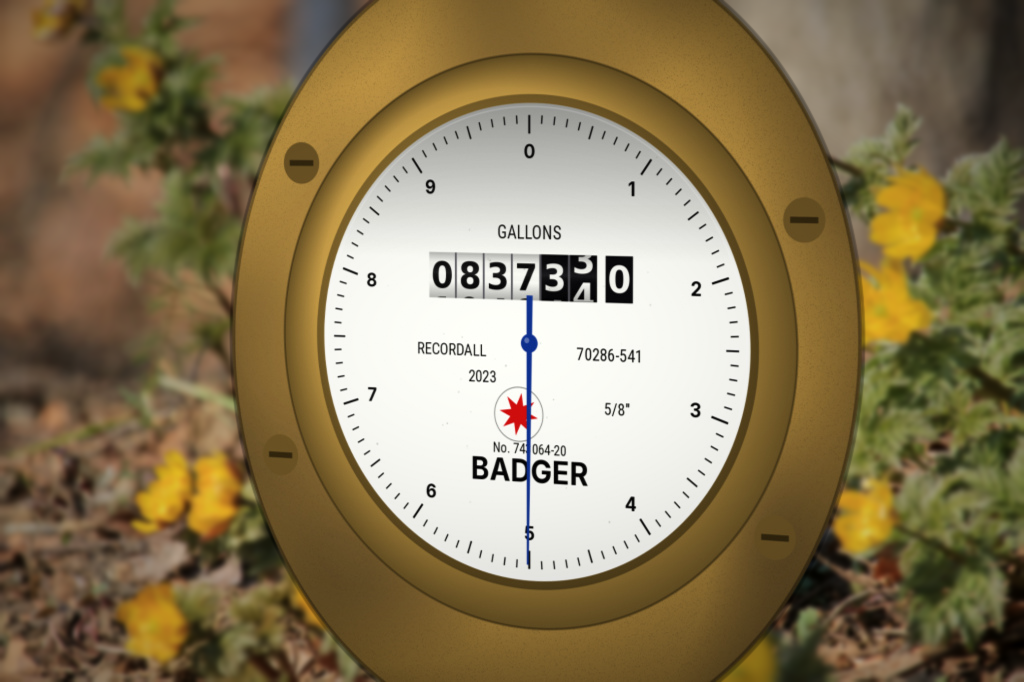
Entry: 837335.0 gal
